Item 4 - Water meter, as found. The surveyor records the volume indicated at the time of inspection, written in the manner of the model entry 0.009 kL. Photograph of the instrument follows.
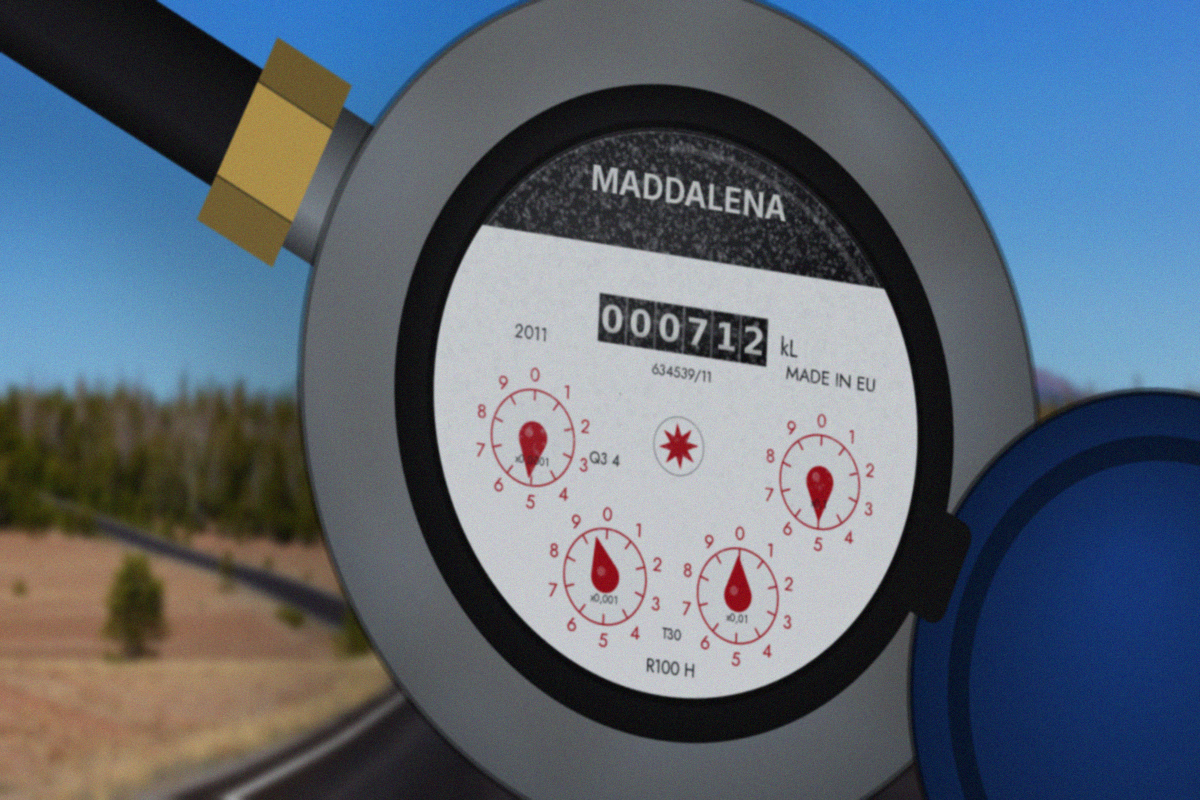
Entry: 712.4995 kL
